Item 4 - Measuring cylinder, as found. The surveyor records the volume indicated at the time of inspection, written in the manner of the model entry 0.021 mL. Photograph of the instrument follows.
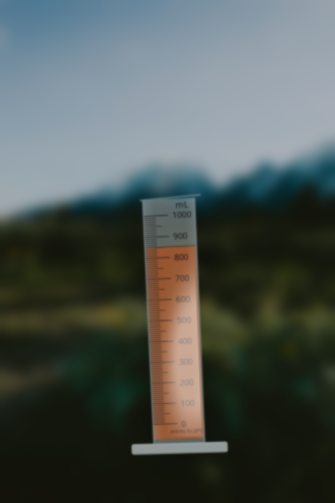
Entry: 850 mL
